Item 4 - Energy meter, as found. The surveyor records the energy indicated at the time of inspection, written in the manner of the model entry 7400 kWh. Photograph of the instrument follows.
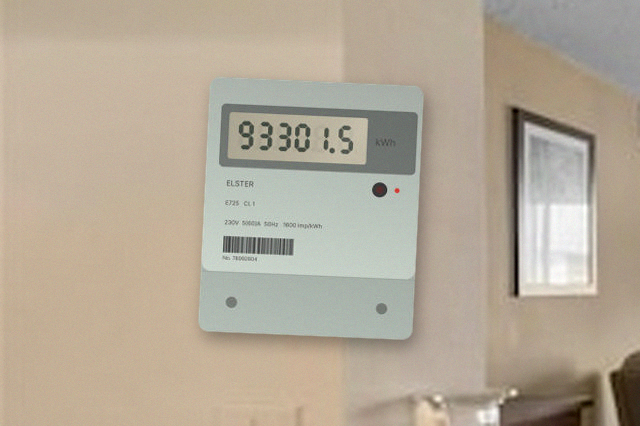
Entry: 93301.5 kWh
